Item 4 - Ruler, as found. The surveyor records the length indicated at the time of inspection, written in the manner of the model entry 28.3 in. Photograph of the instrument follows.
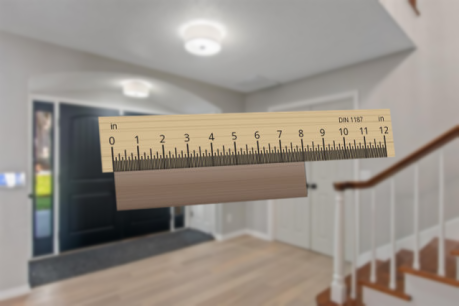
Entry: 8 in
